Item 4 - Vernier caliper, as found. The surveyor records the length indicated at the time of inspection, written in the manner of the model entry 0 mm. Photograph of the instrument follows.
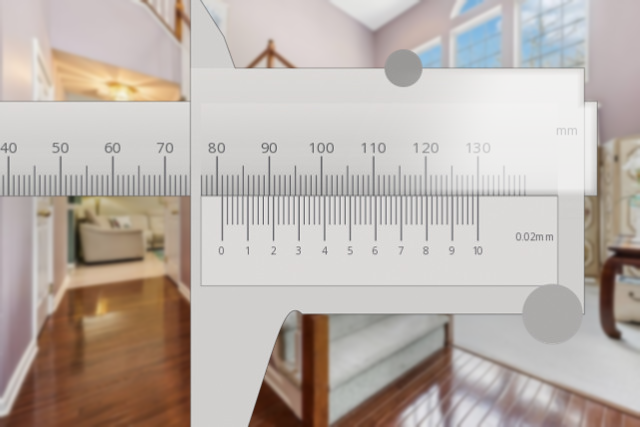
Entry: 81.0 mm
